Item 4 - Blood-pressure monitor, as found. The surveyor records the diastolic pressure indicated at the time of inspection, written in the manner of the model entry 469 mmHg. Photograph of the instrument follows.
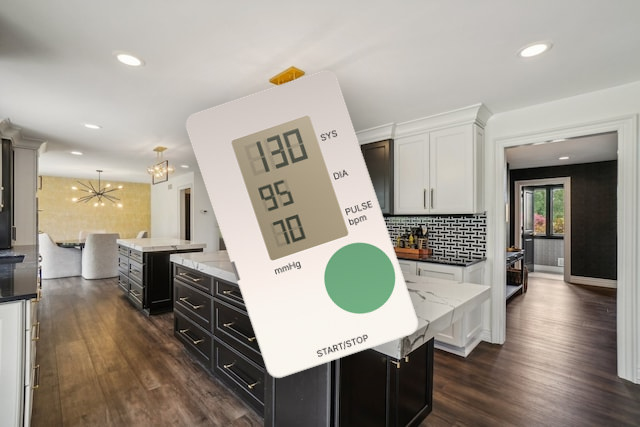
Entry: 95 mmHg
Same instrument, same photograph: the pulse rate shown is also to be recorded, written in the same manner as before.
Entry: 70 bpm
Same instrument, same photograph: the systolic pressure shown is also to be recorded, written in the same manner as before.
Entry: 130 mmHg
